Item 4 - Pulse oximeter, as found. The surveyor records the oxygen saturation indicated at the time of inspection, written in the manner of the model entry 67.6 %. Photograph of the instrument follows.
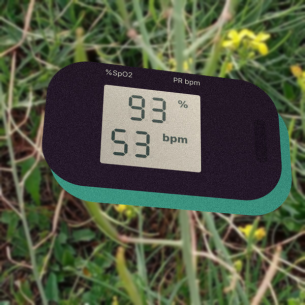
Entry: 93 %
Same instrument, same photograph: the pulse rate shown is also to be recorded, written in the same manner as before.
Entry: 53 bpm
